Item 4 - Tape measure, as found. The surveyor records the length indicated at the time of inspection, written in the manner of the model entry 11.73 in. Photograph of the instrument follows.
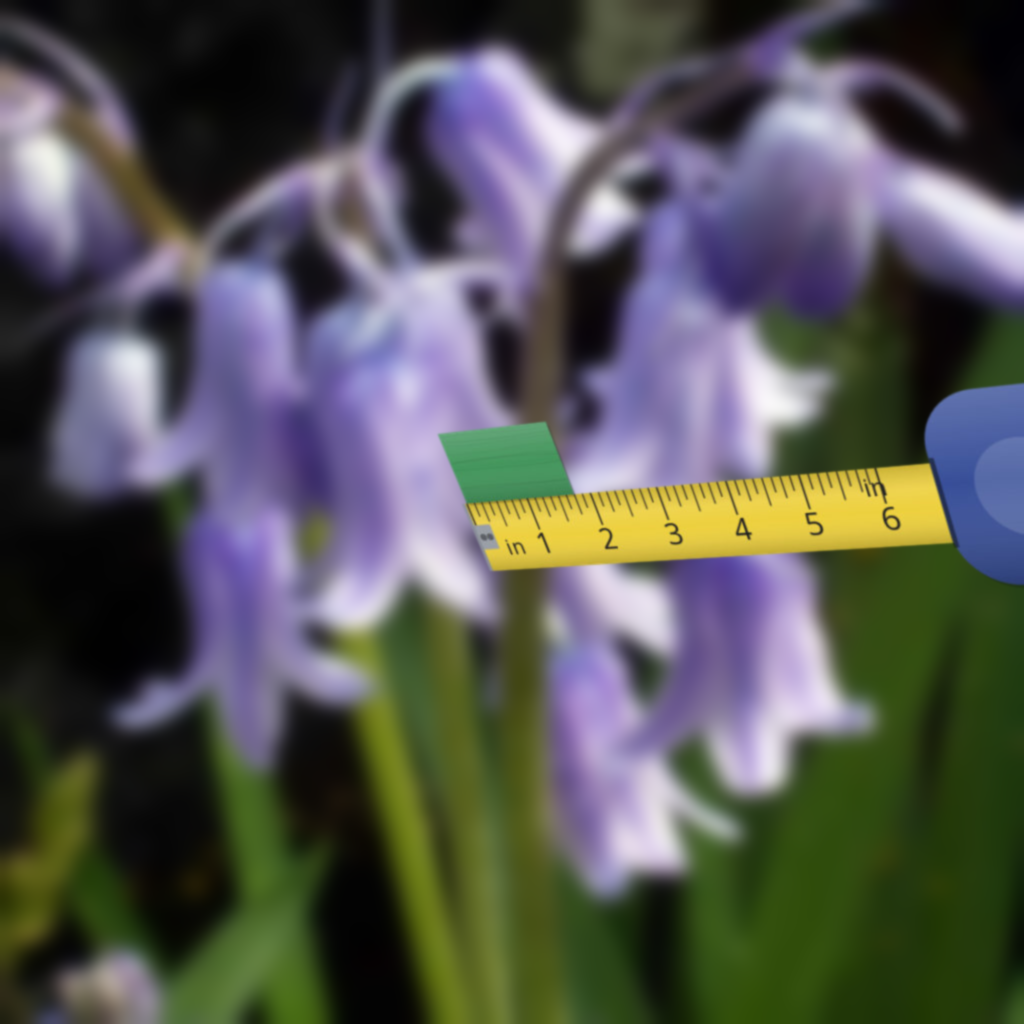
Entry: 1.75 in
